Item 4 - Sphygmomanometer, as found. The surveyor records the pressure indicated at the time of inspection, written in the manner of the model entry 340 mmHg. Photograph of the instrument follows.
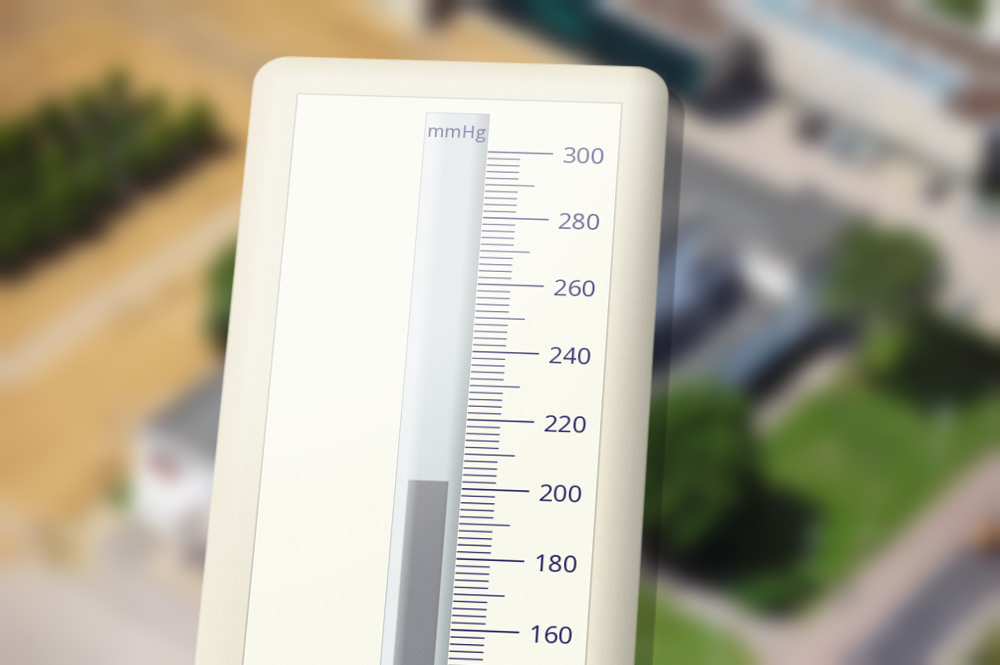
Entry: 202 mmHg
